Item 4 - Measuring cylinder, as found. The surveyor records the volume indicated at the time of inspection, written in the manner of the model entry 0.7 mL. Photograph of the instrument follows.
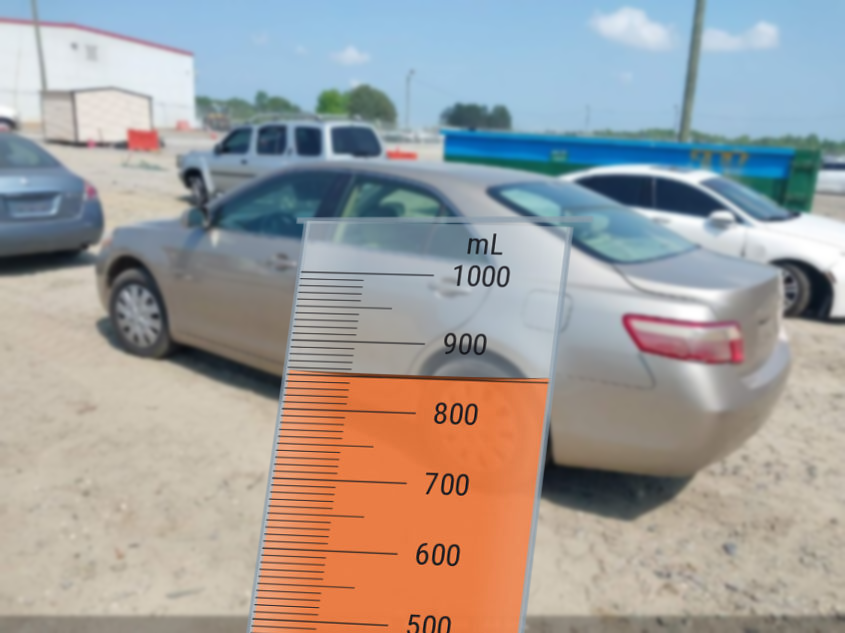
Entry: 850 mL
